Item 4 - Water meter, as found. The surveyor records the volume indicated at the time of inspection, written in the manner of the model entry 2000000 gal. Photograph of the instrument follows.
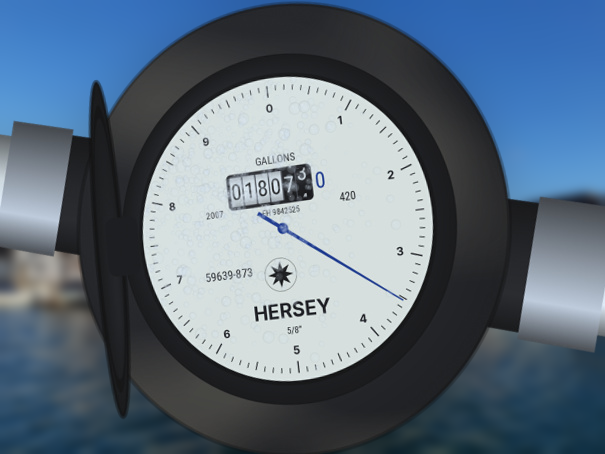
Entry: 180733.5 gal
